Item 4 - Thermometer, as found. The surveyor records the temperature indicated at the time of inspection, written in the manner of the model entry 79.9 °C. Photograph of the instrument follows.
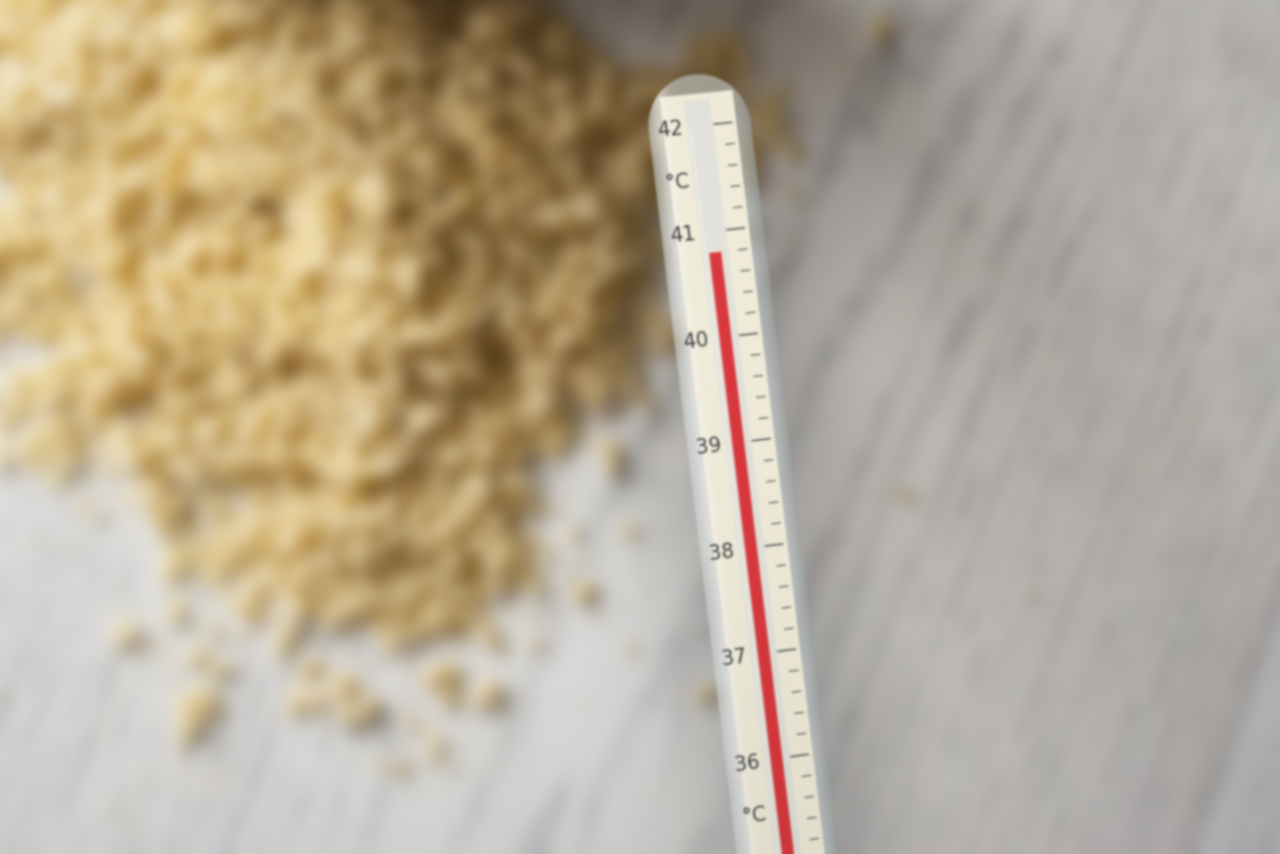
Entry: 40.8 °C
